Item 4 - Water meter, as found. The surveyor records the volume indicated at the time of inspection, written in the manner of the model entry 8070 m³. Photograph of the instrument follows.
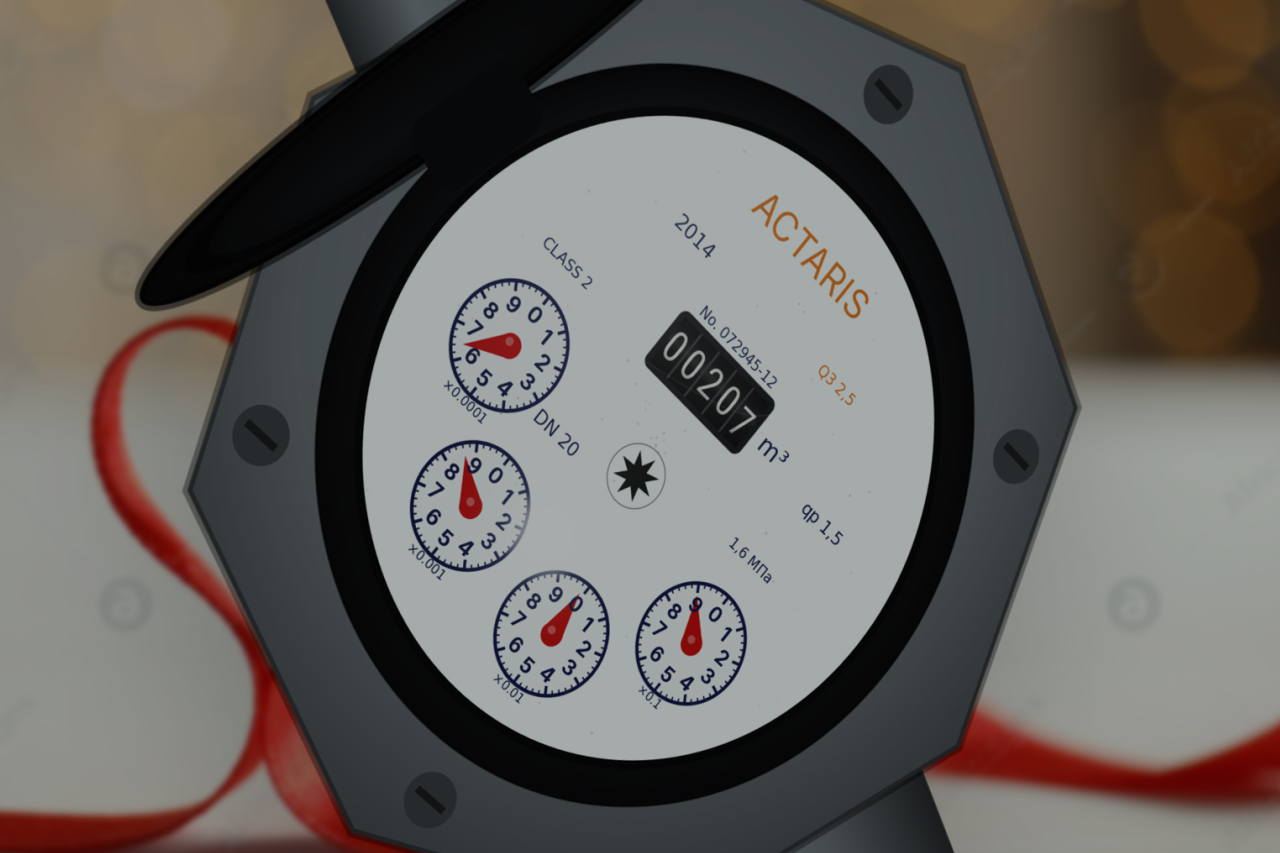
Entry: 206.8986 m³
